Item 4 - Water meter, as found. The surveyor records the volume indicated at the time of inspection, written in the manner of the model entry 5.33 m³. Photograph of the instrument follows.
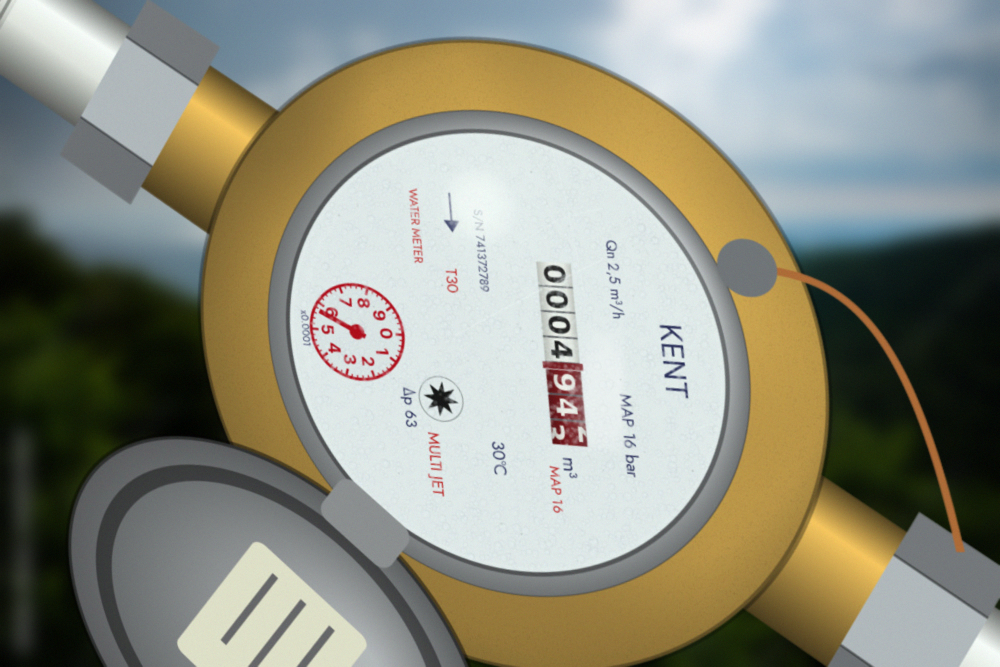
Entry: 4.9425 m³
